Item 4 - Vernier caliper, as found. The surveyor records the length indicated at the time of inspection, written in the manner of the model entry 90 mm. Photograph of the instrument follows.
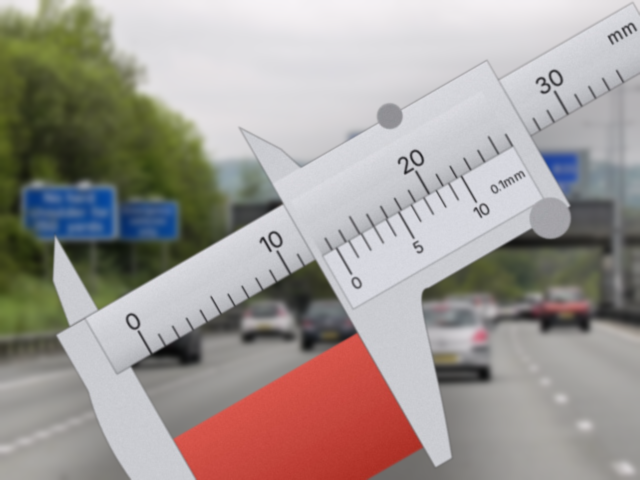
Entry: 13.3 mm
